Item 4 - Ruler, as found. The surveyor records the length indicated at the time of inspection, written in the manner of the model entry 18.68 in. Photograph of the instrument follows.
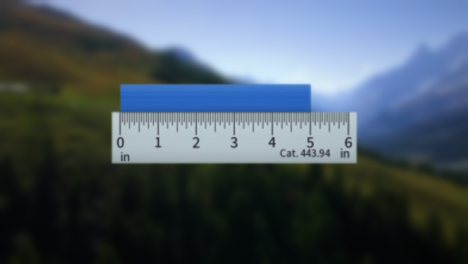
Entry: 5 in
